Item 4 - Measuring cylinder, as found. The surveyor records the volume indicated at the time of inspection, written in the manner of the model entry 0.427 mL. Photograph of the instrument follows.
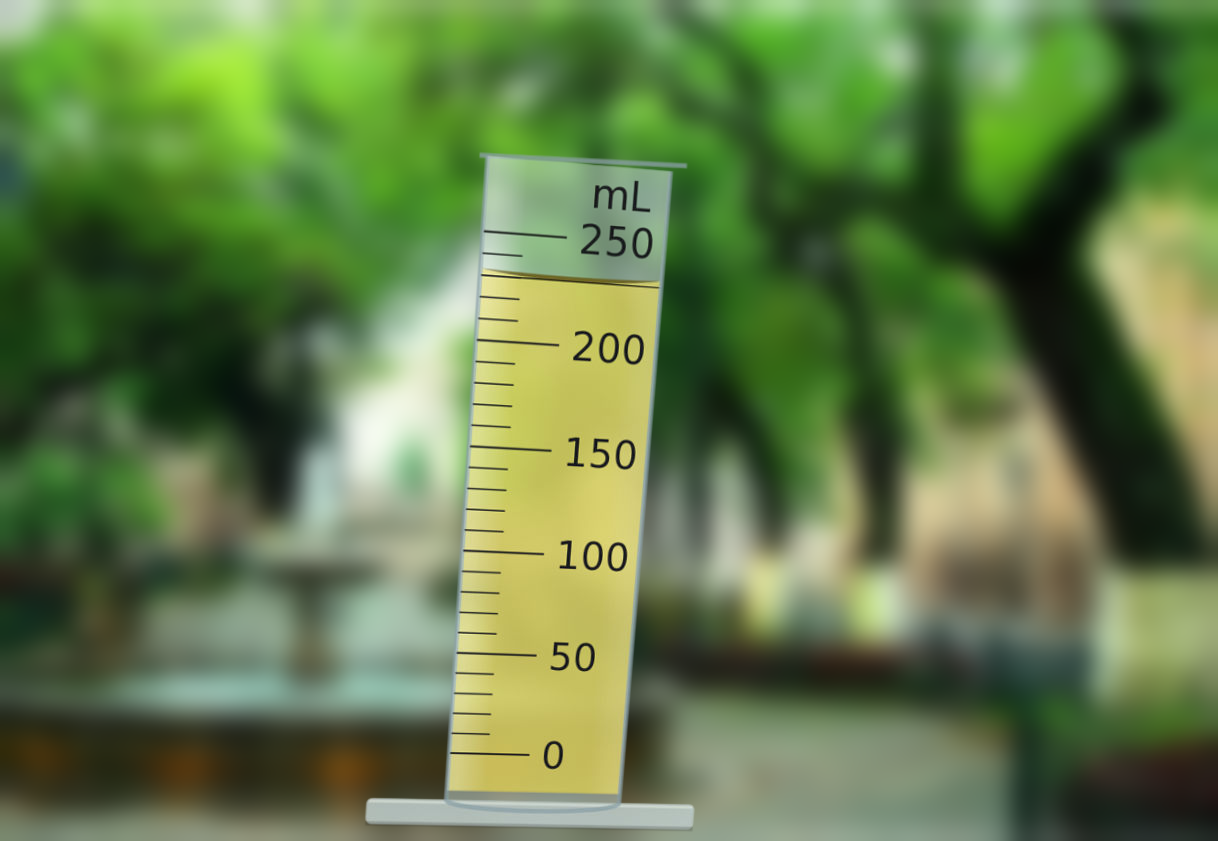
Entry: 230 mL
